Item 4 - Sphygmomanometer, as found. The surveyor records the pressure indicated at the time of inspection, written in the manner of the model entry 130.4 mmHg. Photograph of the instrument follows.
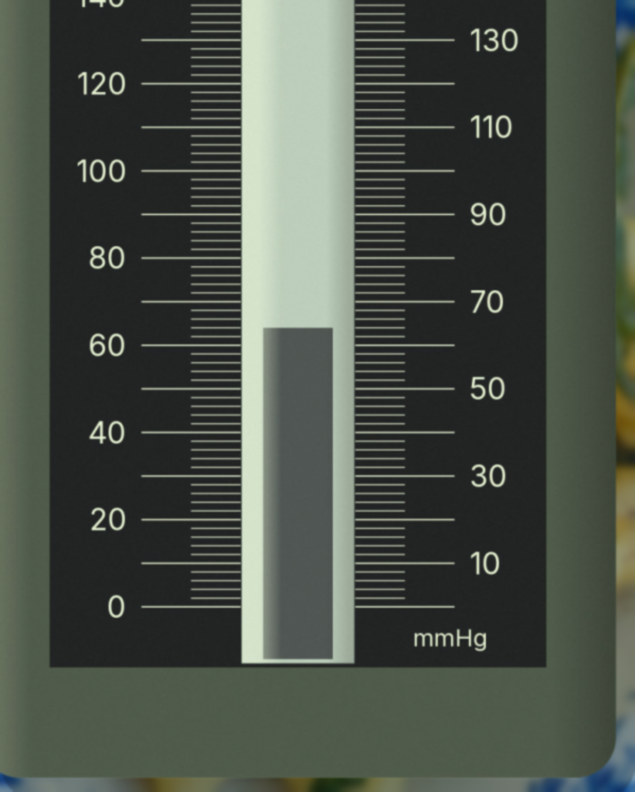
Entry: 64 mmHg
